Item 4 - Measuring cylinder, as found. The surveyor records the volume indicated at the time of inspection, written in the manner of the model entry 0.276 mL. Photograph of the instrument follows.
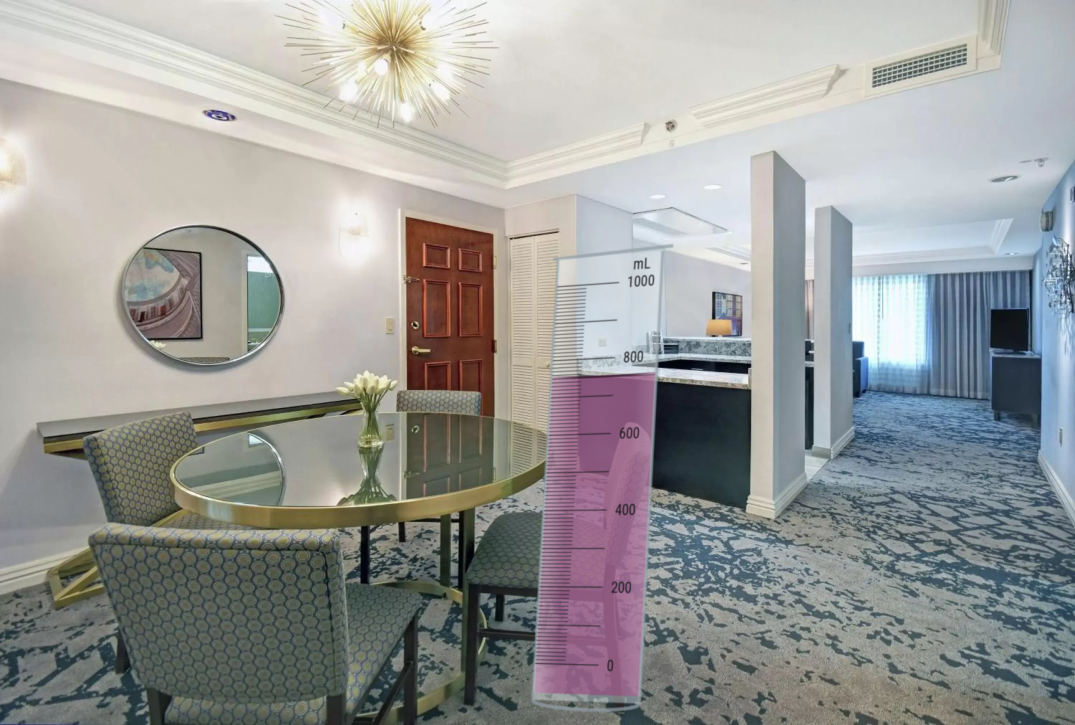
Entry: 750 mL
